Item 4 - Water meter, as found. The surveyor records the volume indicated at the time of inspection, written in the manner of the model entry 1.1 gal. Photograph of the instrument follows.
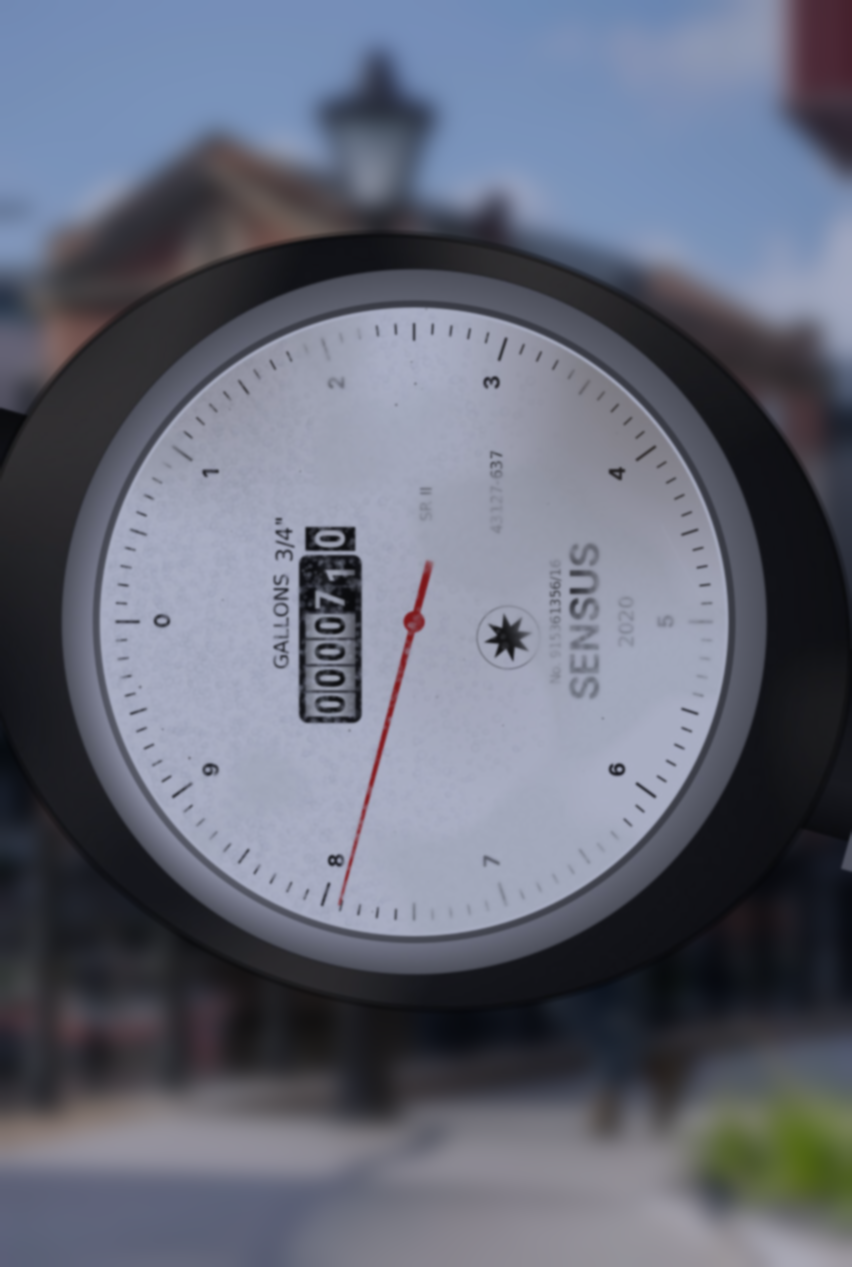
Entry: 707.9 gal
